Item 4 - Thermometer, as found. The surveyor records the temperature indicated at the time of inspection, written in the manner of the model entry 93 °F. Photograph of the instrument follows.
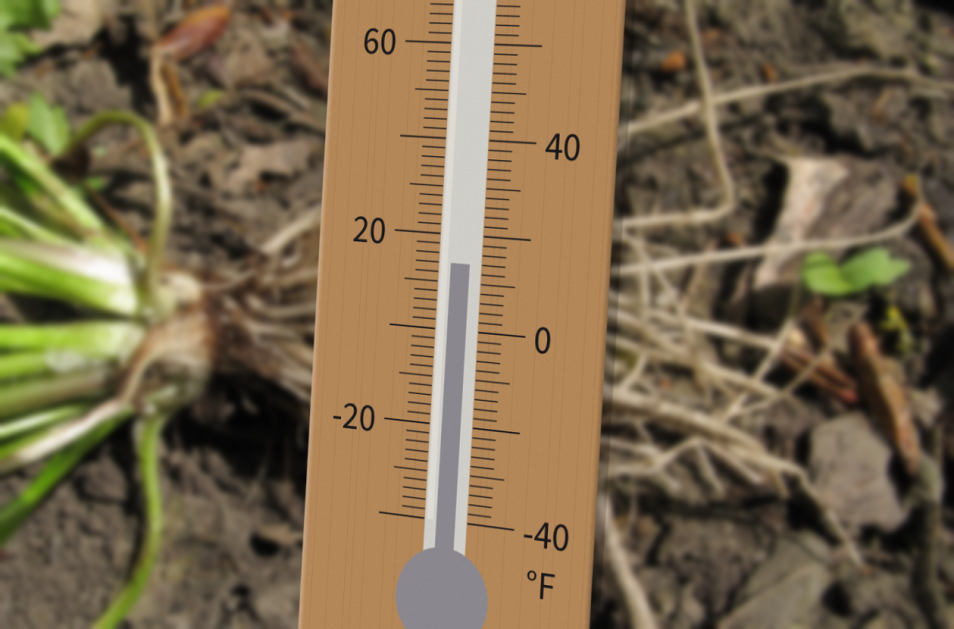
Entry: 14 °F
